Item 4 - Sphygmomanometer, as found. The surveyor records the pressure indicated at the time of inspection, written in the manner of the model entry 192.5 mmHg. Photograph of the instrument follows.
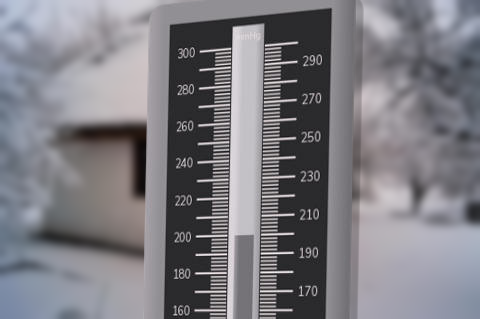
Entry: 200 mmHg
